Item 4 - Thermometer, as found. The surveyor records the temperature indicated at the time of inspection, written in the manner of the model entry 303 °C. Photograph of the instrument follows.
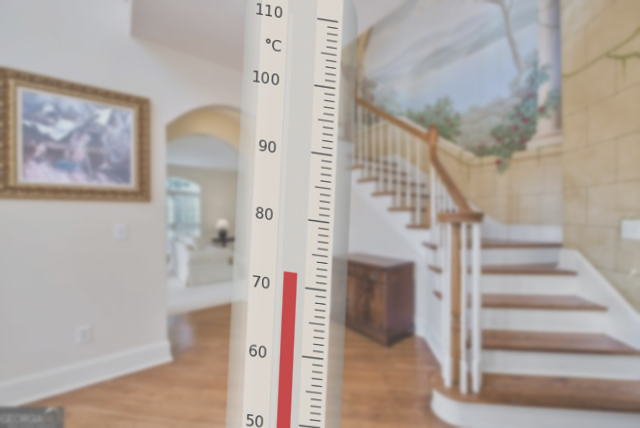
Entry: 72 °C
